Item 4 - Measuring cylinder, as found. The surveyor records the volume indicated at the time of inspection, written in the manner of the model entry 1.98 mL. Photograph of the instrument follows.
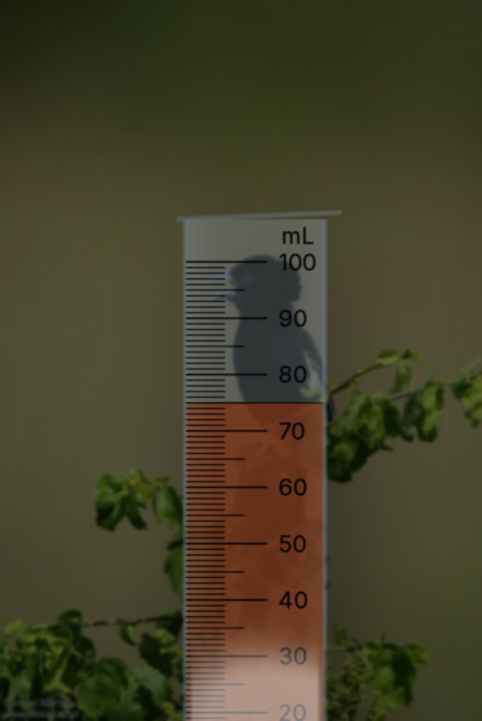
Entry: 75 mL
